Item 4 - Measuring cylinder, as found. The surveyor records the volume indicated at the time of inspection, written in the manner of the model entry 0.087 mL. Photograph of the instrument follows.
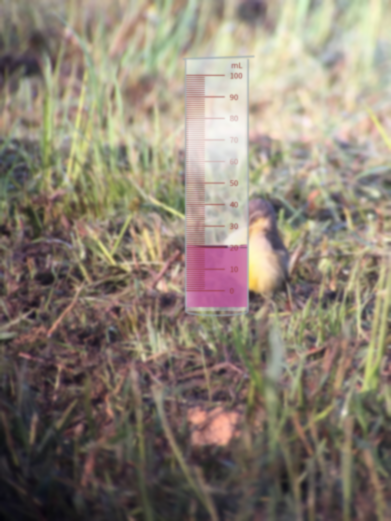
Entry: 20 mL
